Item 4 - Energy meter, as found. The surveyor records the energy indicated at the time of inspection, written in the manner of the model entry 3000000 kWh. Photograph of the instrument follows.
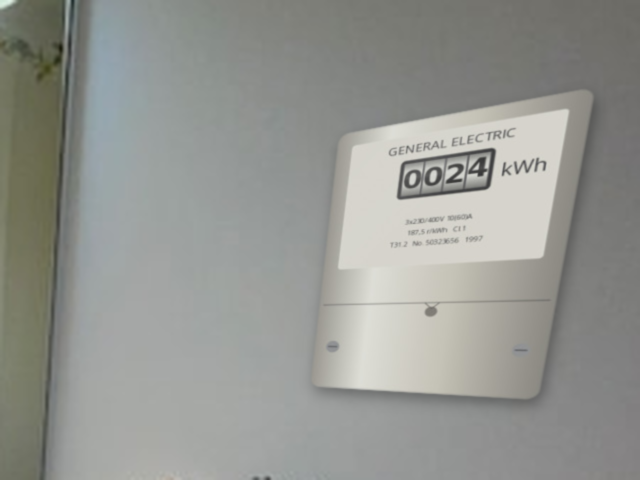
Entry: 24 kWh
